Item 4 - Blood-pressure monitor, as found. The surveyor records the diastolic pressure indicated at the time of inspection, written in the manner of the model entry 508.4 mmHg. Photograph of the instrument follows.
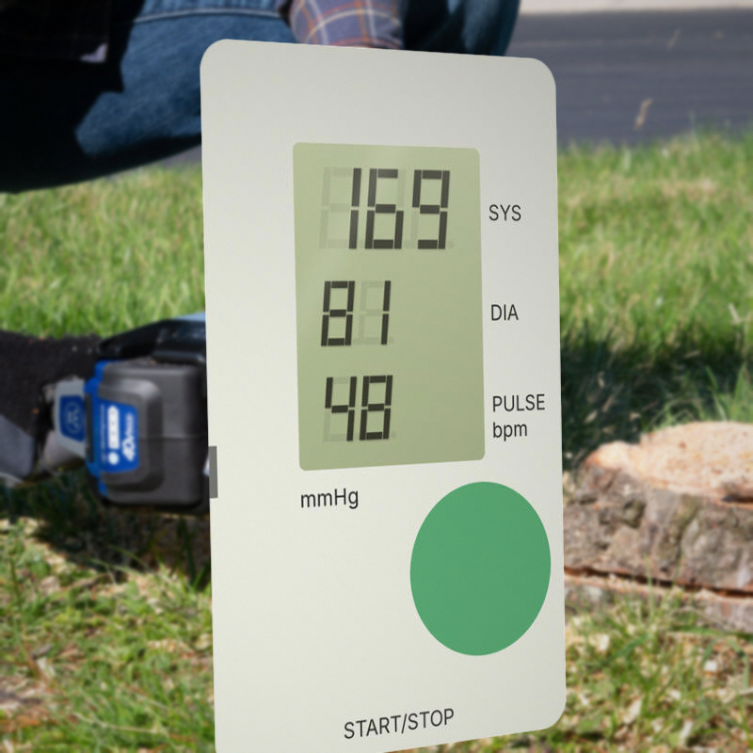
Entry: 81 mmHg
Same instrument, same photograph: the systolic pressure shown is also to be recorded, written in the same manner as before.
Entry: 169 mmHg
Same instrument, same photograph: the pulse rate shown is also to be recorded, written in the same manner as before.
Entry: 48 bpm
